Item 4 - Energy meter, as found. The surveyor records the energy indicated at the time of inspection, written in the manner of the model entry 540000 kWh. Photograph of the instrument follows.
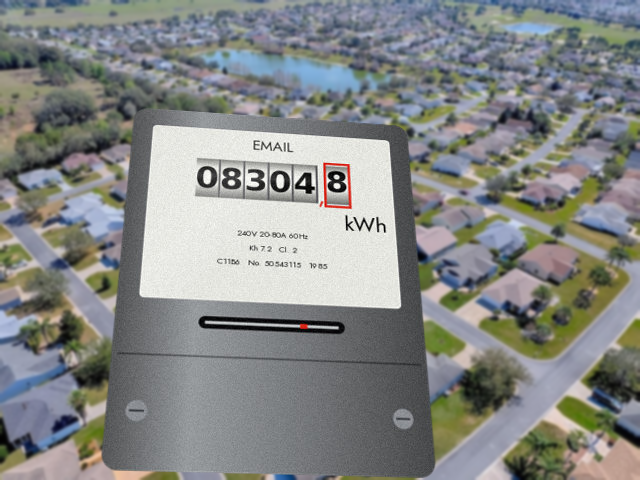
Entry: 8304.8 kWh
